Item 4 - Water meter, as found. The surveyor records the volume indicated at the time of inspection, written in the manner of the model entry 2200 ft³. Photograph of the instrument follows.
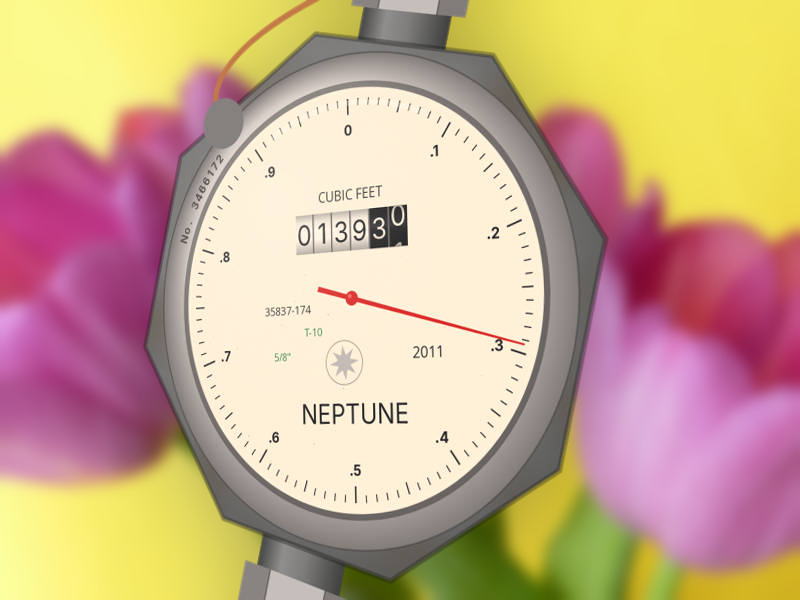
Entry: 13930.29 ft³
